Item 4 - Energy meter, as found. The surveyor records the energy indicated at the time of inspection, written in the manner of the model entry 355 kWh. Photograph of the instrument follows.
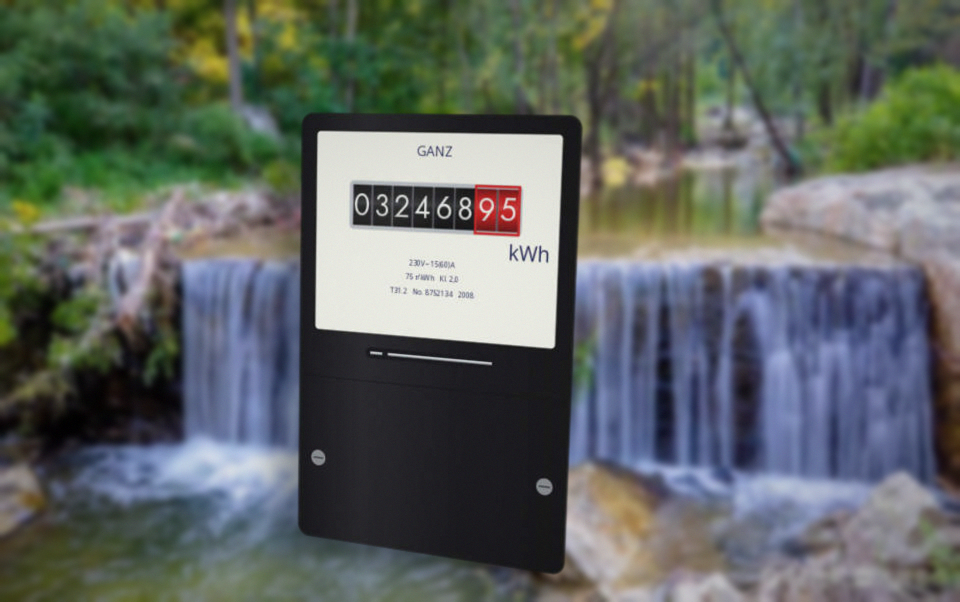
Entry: 32468.95 kWh
